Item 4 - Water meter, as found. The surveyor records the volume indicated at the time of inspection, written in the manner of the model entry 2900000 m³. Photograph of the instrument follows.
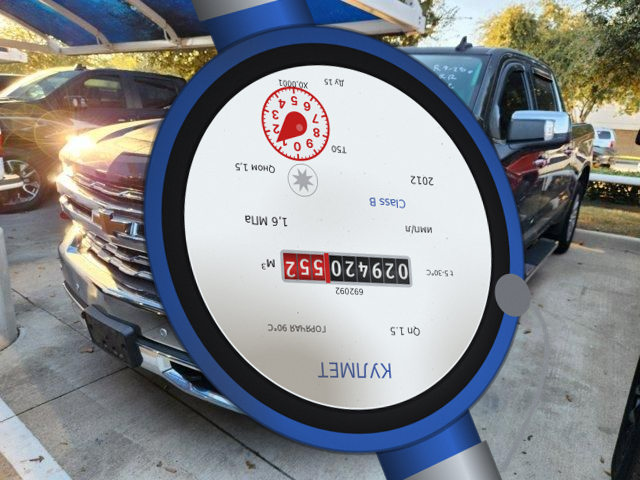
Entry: 29420.5521 m³
